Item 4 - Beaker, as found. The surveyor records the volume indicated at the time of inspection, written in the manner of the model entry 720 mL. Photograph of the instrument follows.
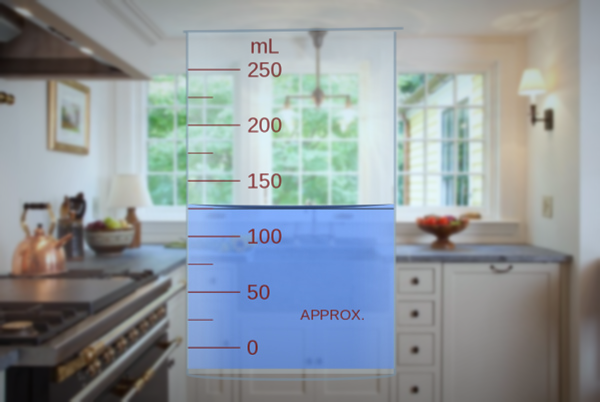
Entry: 125 mL
